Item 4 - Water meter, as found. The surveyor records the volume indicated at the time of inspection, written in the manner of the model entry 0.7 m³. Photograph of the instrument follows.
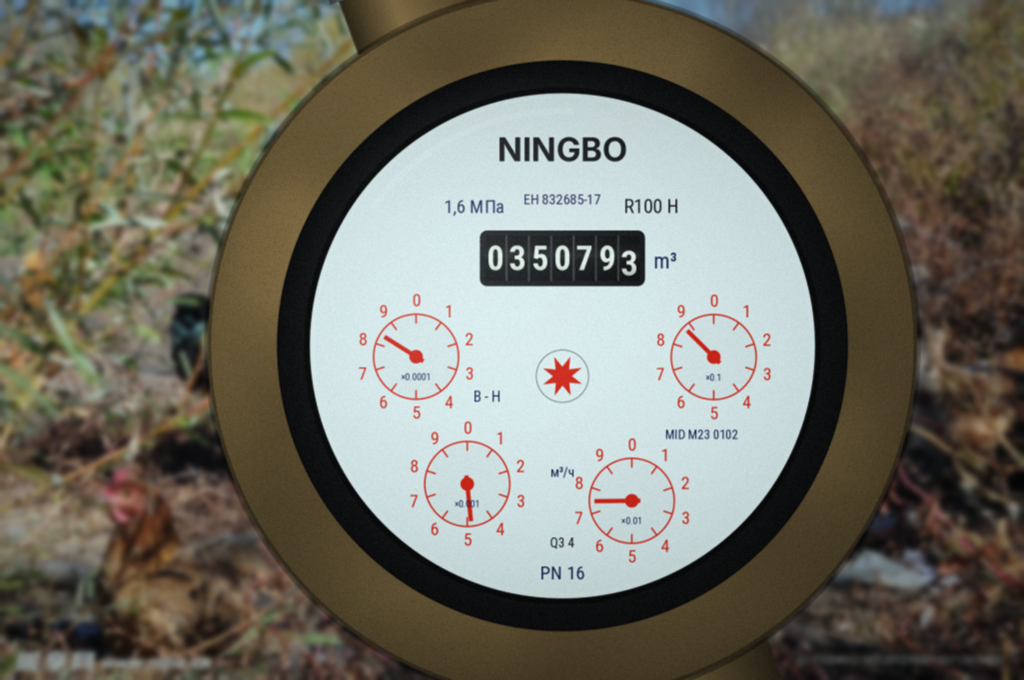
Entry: 350792.8748 m³
